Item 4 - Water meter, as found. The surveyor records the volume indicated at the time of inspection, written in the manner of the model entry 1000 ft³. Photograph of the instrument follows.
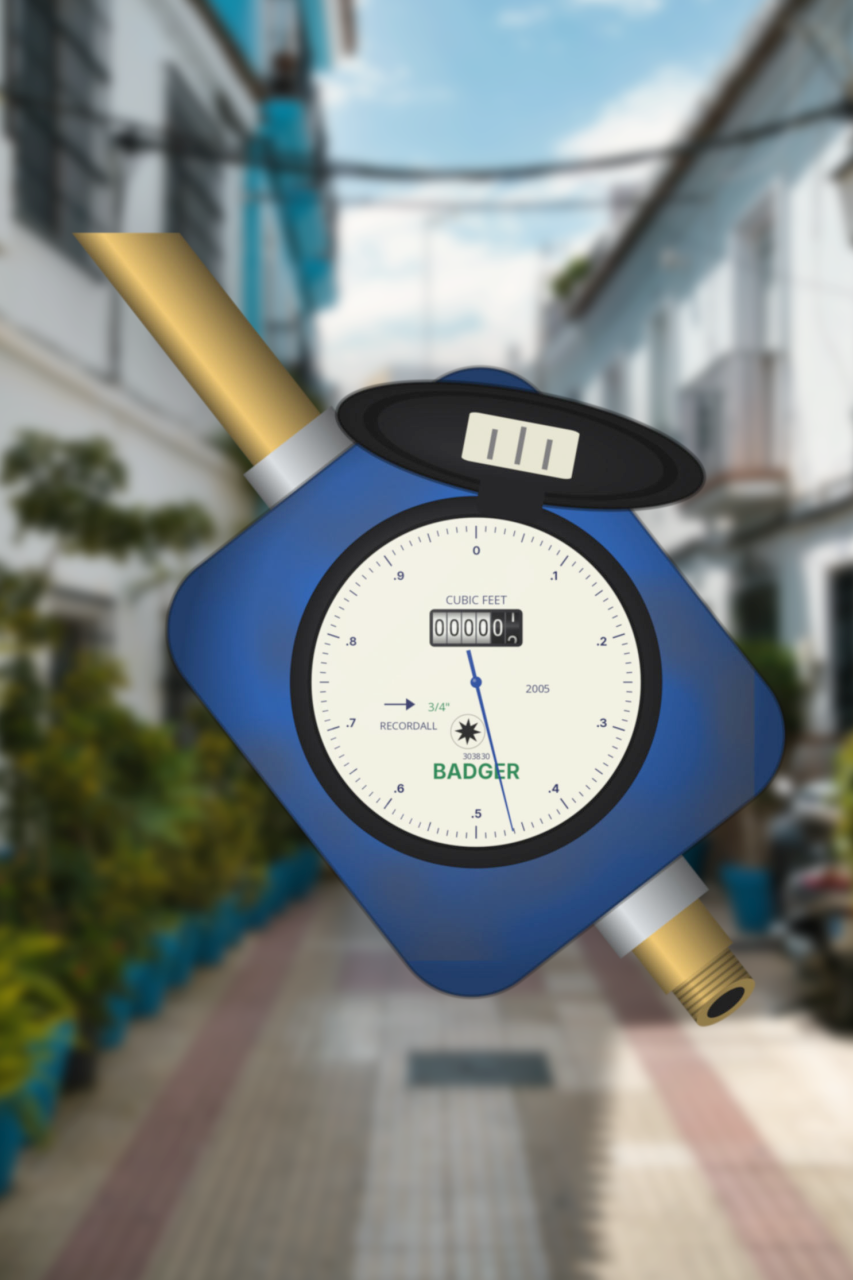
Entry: 1.46 ft³
